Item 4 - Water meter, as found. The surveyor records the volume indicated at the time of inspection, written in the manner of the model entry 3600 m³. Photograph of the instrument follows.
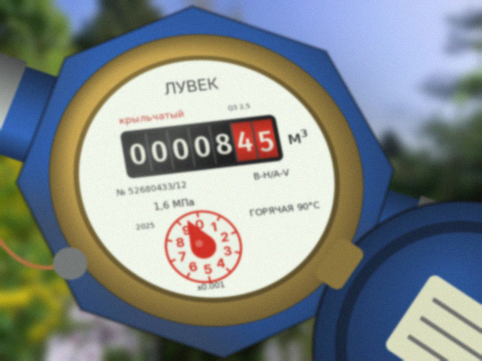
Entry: 8.449 m³
